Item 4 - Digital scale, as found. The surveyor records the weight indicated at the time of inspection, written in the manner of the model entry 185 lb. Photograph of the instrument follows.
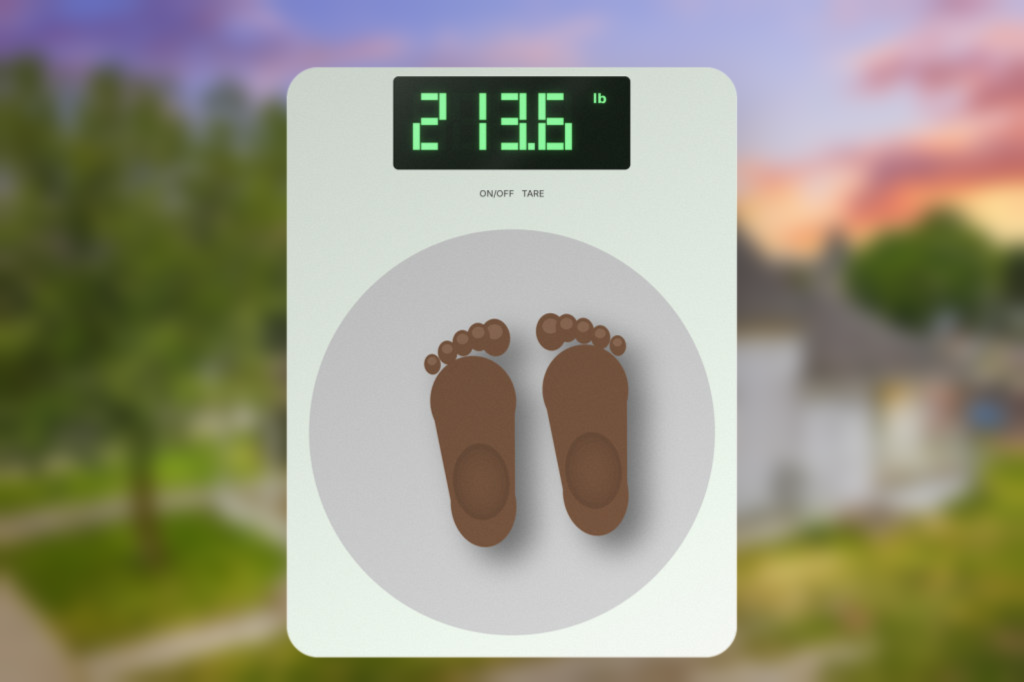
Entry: 213.6 lb
